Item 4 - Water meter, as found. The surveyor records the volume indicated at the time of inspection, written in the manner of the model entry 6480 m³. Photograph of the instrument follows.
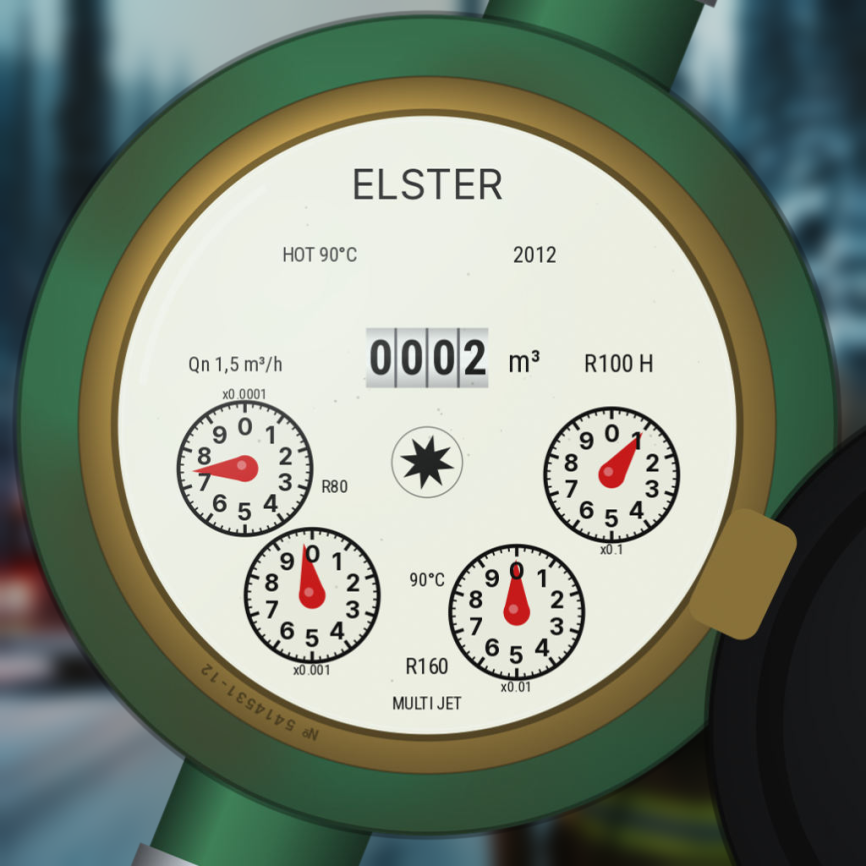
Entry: 2.0997 m³
